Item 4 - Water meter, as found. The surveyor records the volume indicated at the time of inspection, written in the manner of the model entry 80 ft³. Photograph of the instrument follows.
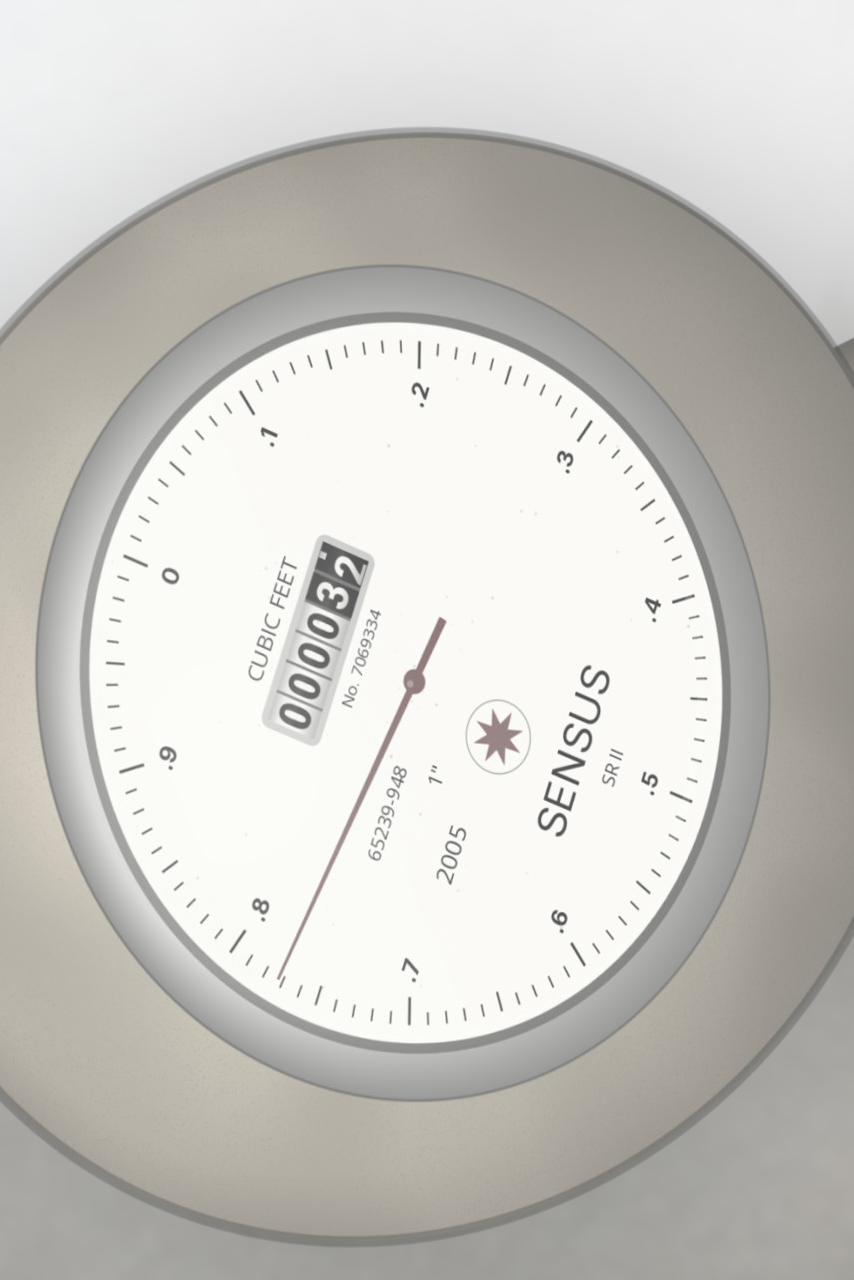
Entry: 31.77 ft³
